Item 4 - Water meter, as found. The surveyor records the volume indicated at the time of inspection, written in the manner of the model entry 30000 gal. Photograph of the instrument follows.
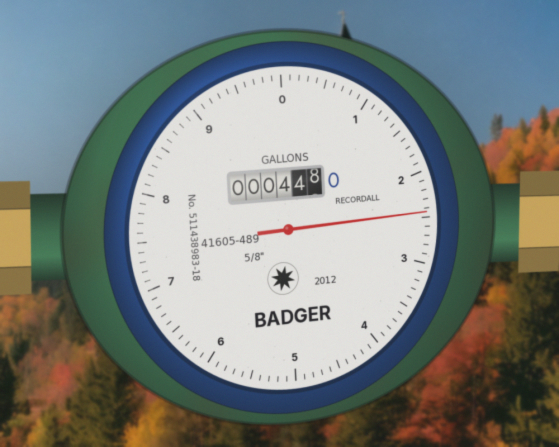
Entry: 4482.4 gal
